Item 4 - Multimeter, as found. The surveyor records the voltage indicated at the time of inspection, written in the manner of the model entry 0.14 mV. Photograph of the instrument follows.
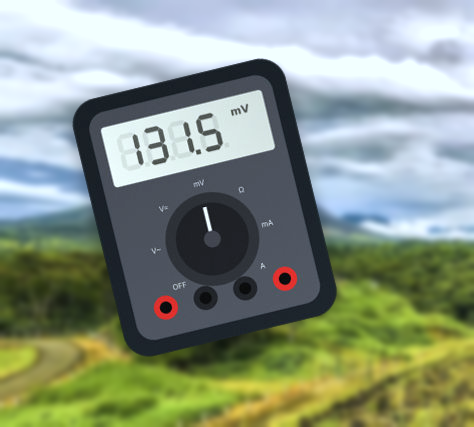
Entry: 131.5 mV
